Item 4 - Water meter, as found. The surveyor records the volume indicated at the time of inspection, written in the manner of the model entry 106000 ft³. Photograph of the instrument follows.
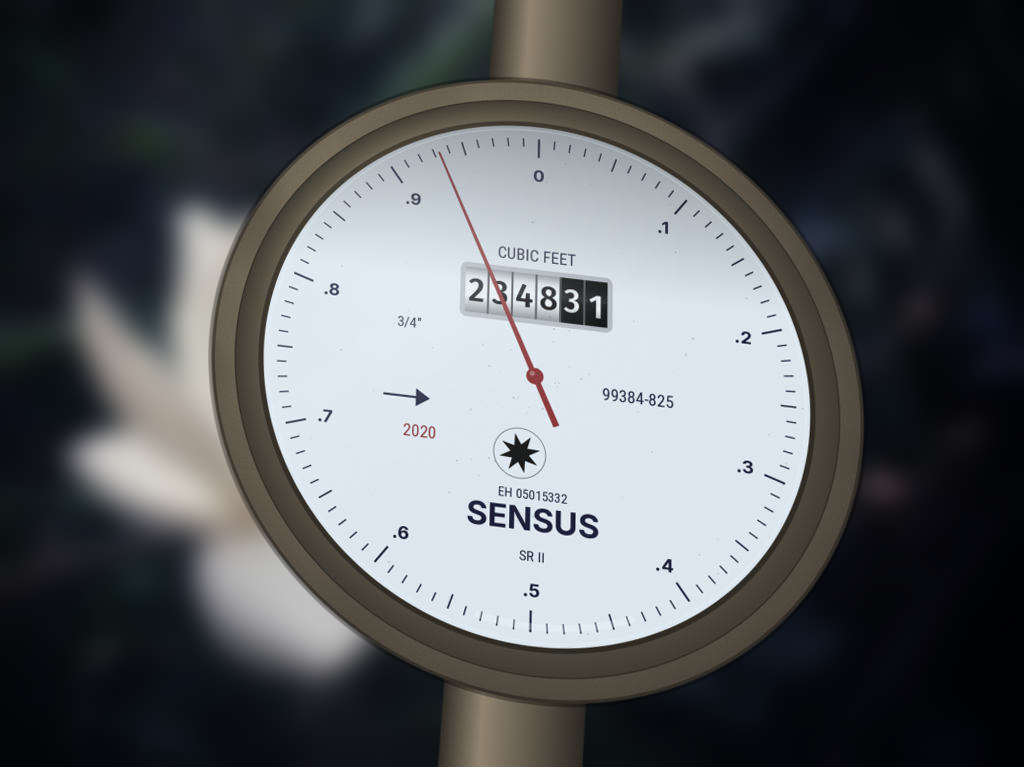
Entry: 234830.93 ft³
